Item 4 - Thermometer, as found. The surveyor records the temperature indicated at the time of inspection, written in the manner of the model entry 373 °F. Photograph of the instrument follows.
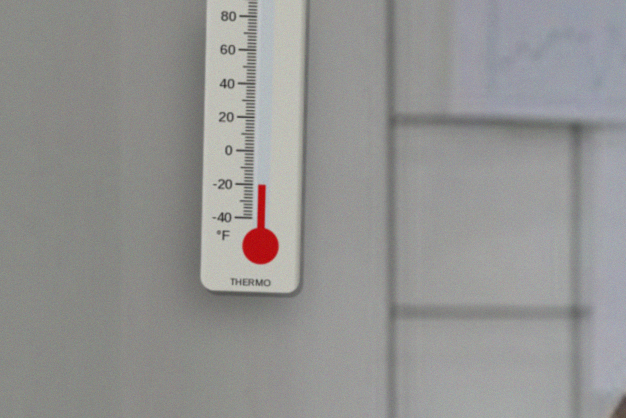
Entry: -20 °F
